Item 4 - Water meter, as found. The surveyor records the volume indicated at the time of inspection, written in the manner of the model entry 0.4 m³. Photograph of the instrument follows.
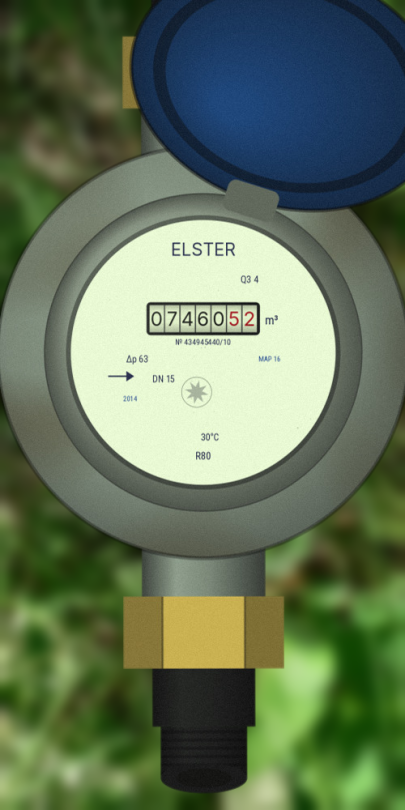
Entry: 7460.52 m³
